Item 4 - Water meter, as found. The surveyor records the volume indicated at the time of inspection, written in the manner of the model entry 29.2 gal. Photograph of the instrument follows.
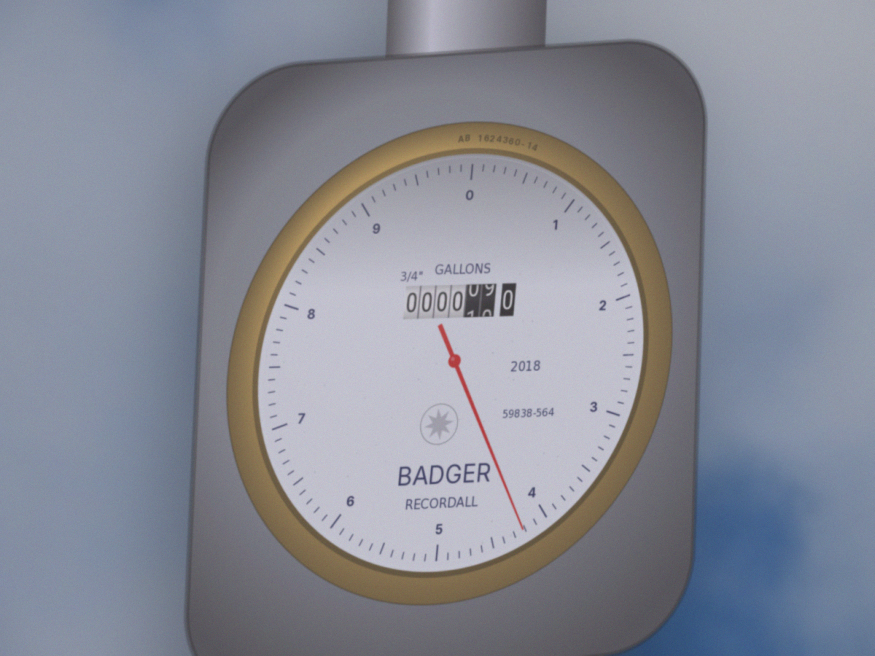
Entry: 94.2 gal
